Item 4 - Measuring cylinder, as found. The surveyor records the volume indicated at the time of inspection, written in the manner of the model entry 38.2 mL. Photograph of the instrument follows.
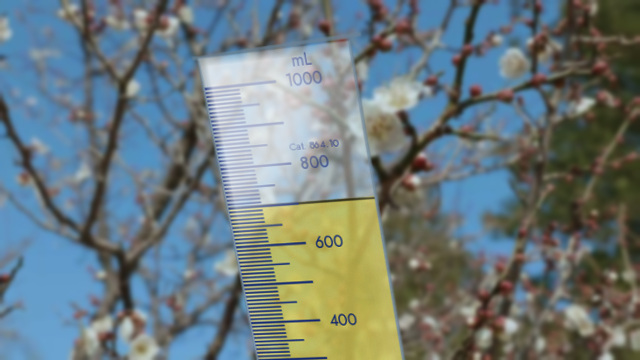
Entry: 700 mL
